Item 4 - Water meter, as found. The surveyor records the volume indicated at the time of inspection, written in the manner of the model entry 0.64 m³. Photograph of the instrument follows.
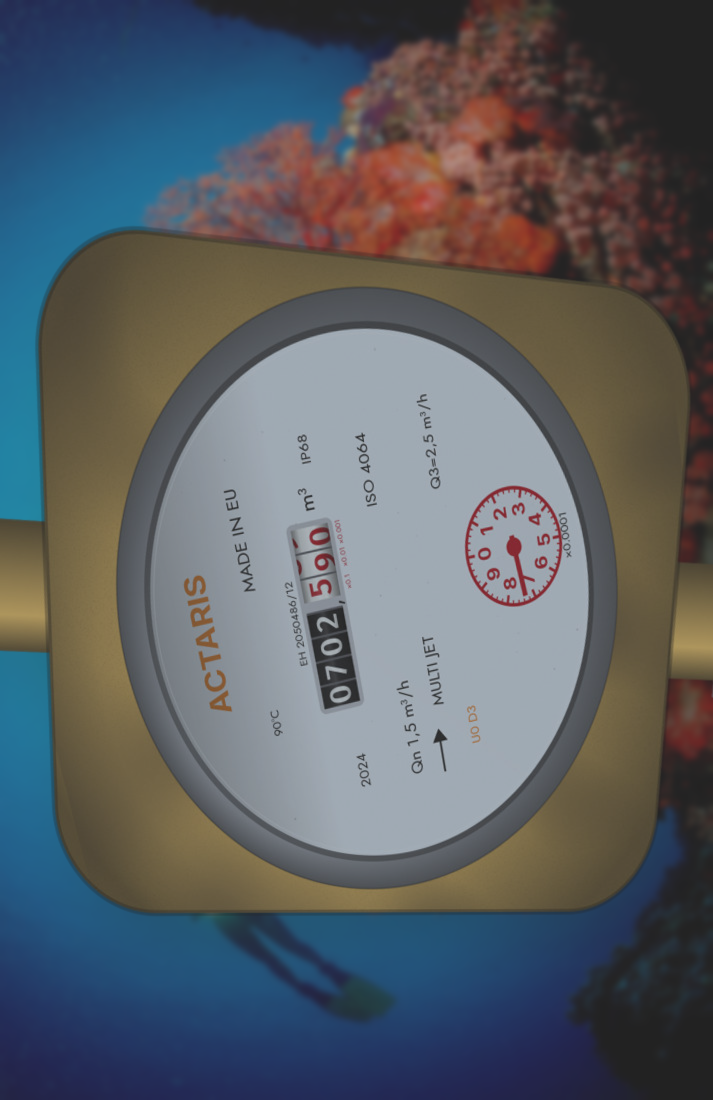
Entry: 702.5897 m³
